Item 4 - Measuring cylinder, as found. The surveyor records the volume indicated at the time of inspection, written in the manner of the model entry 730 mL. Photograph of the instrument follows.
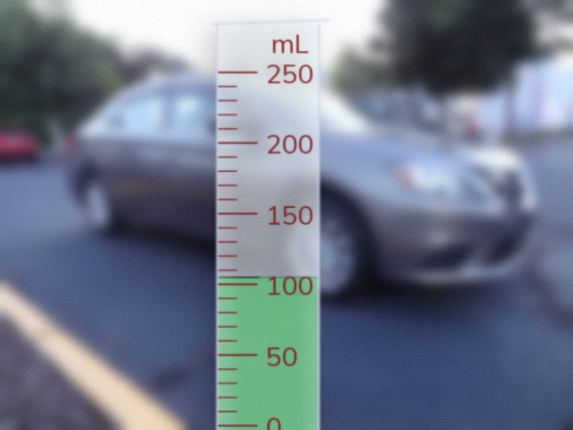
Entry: 105 mL
